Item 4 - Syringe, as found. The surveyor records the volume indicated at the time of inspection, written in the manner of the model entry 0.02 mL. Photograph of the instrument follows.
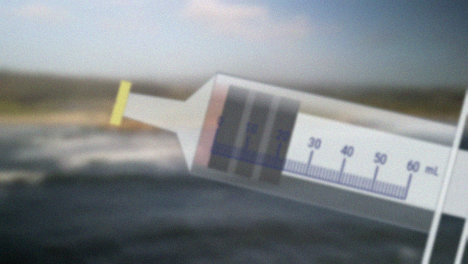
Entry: 0 mL
